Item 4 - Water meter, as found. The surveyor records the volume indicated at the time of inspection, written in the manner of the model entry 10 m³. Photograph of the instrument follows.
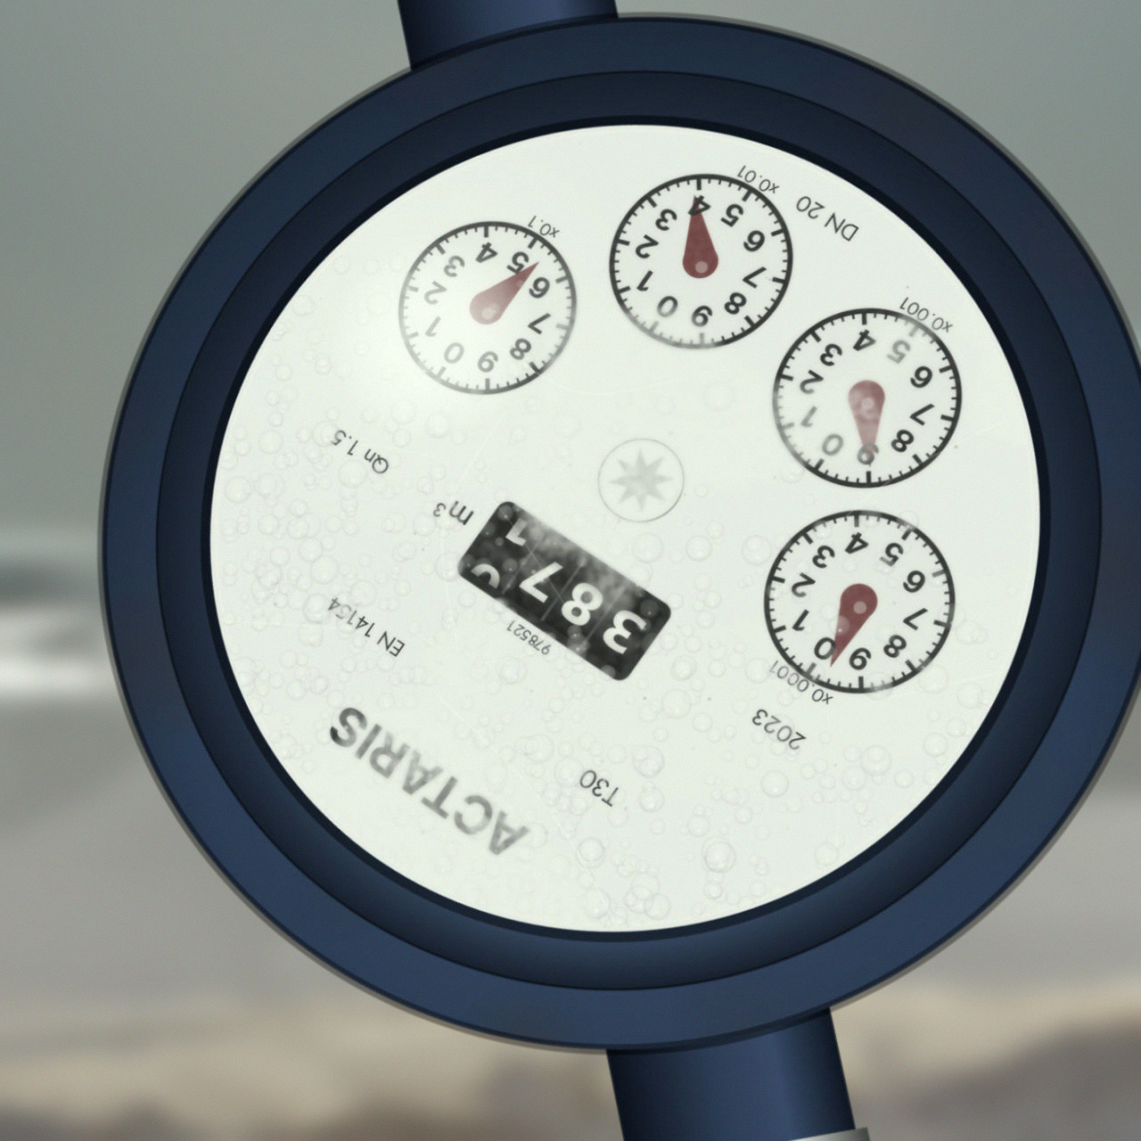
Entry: 3870.5389 m³
